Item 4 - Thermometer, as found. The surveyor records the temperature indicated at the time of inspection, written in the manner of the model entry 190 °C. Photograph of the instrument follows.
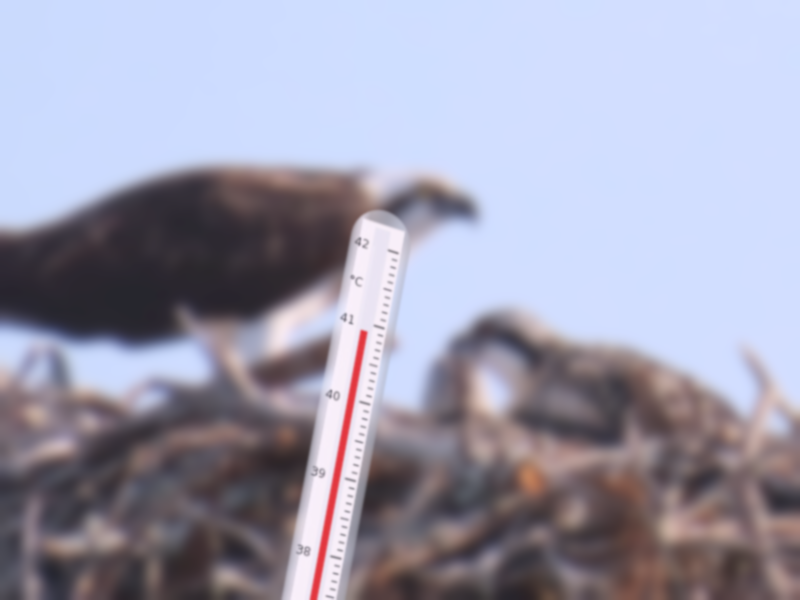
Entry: 40.9 °C
